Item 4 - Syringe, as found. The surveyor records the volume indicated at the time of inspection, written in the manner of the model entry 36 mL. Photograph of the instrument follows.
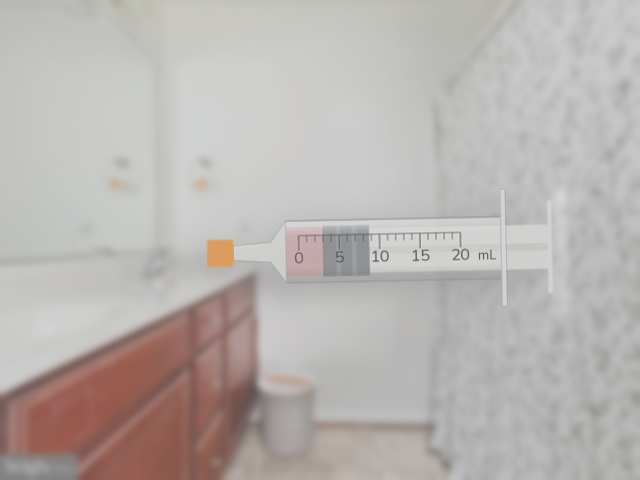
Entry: 3 mL
